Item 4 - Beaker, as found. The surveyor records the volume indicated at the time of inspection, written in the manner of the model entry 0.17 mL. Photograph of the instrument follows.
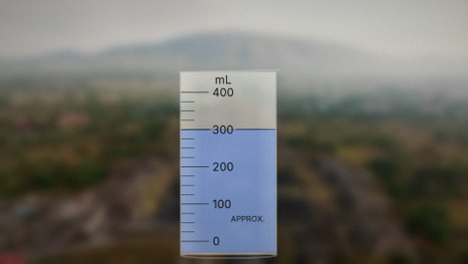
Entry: 300 mL
